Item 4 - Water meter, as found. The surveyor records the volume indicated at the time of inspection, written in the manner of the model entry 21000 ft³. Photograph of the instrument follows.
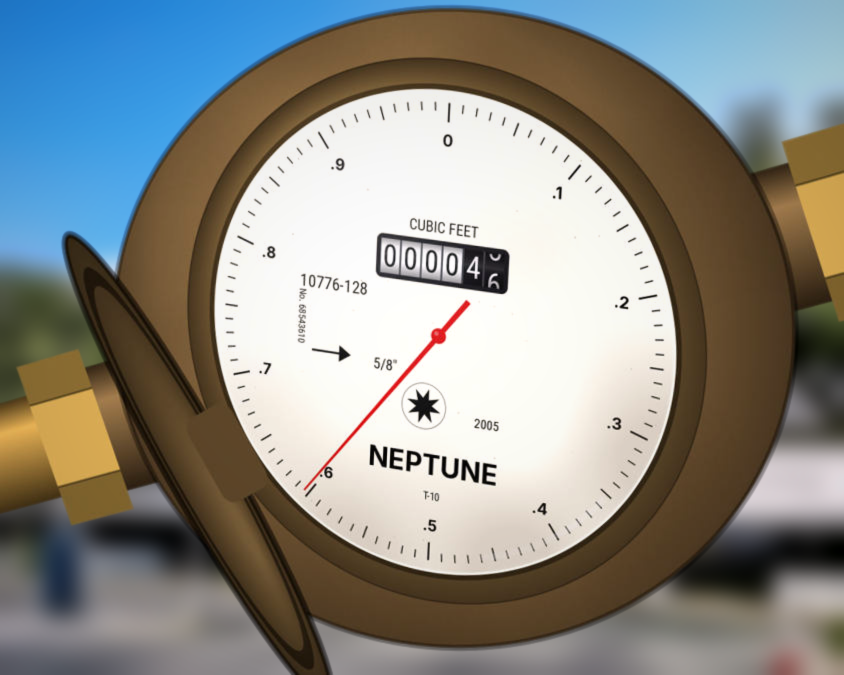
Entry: 45.60 ft³
